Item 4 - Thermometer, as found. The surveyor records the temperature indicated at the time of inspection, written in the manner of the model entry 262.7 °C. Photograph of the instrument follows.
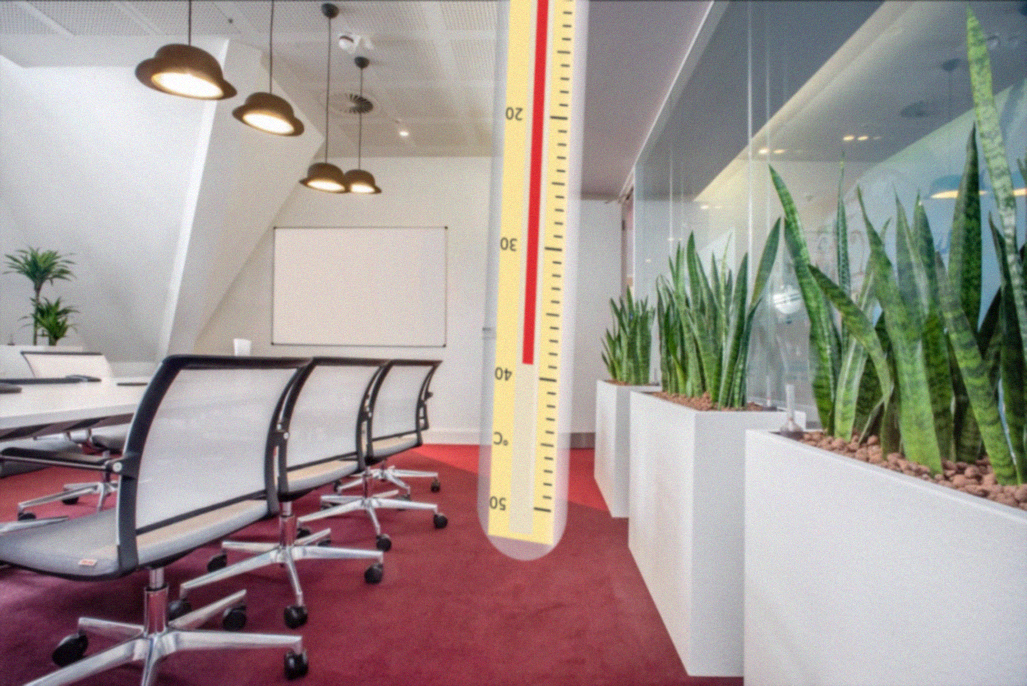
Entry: 39 °C
